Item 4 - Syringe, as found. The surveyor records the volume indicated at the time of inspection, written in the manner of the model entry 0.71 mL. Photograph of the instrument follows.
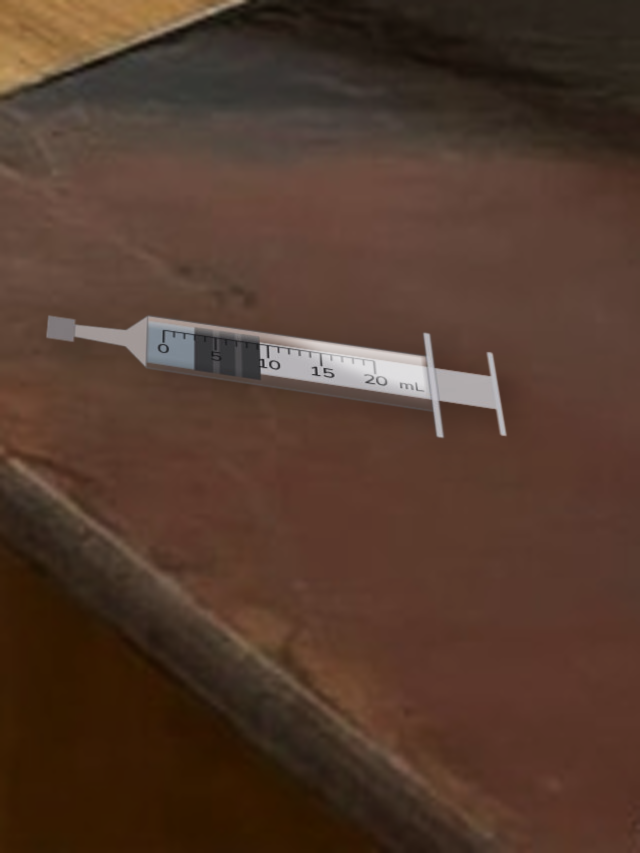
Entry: 3 mL
